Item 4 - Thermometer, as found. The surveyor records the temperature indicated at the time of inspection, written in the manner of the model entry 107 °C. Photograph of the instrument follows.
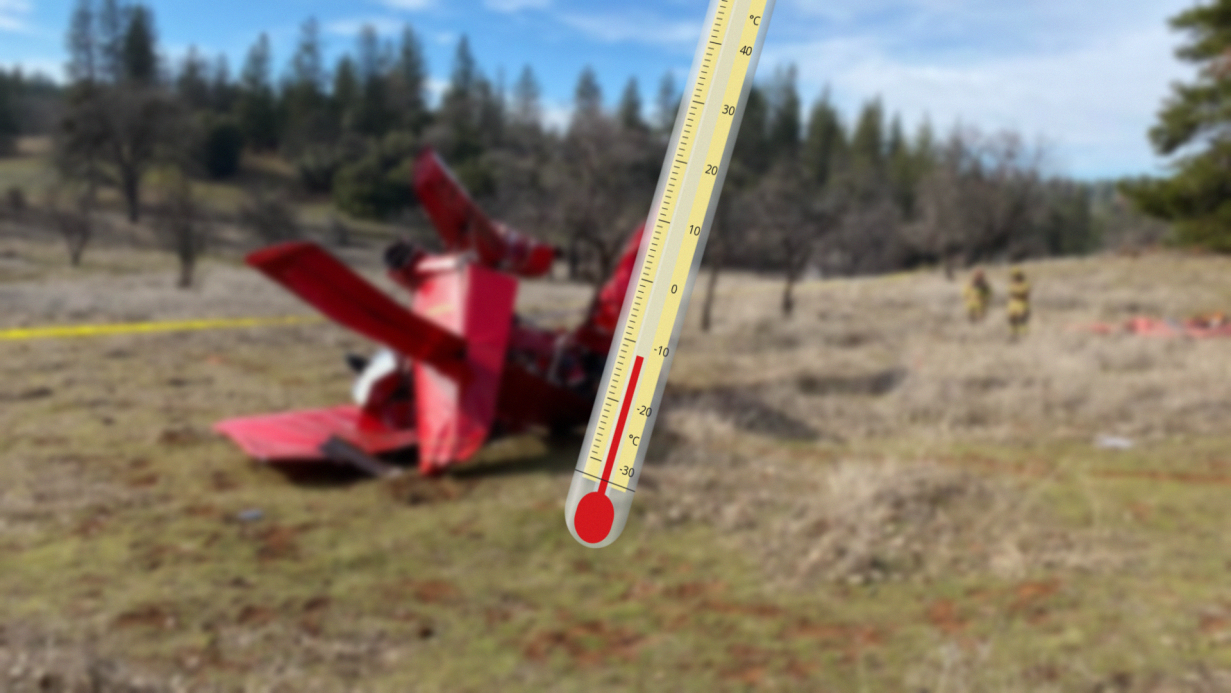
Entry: -12 °C
